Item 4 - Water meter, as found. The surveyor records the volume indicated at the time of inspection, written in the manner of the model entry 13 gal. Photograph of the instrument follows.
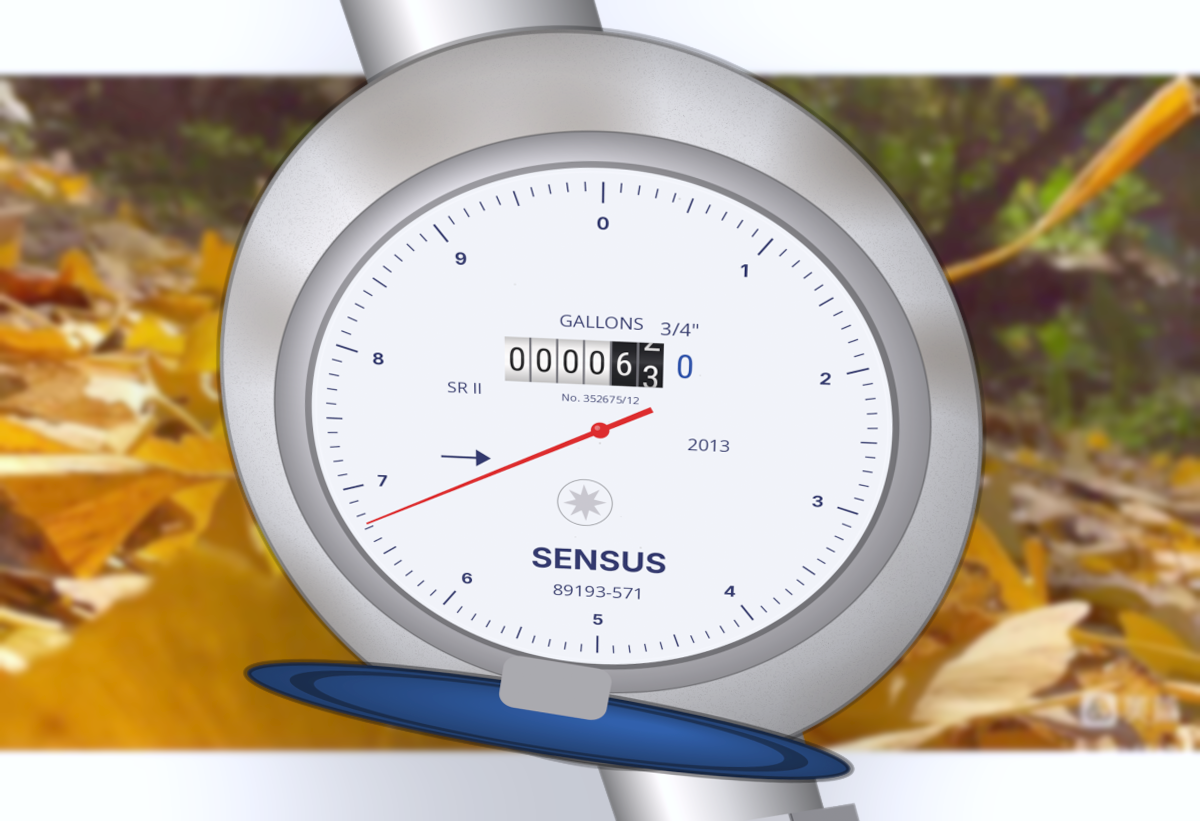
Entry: 626.7 gal
